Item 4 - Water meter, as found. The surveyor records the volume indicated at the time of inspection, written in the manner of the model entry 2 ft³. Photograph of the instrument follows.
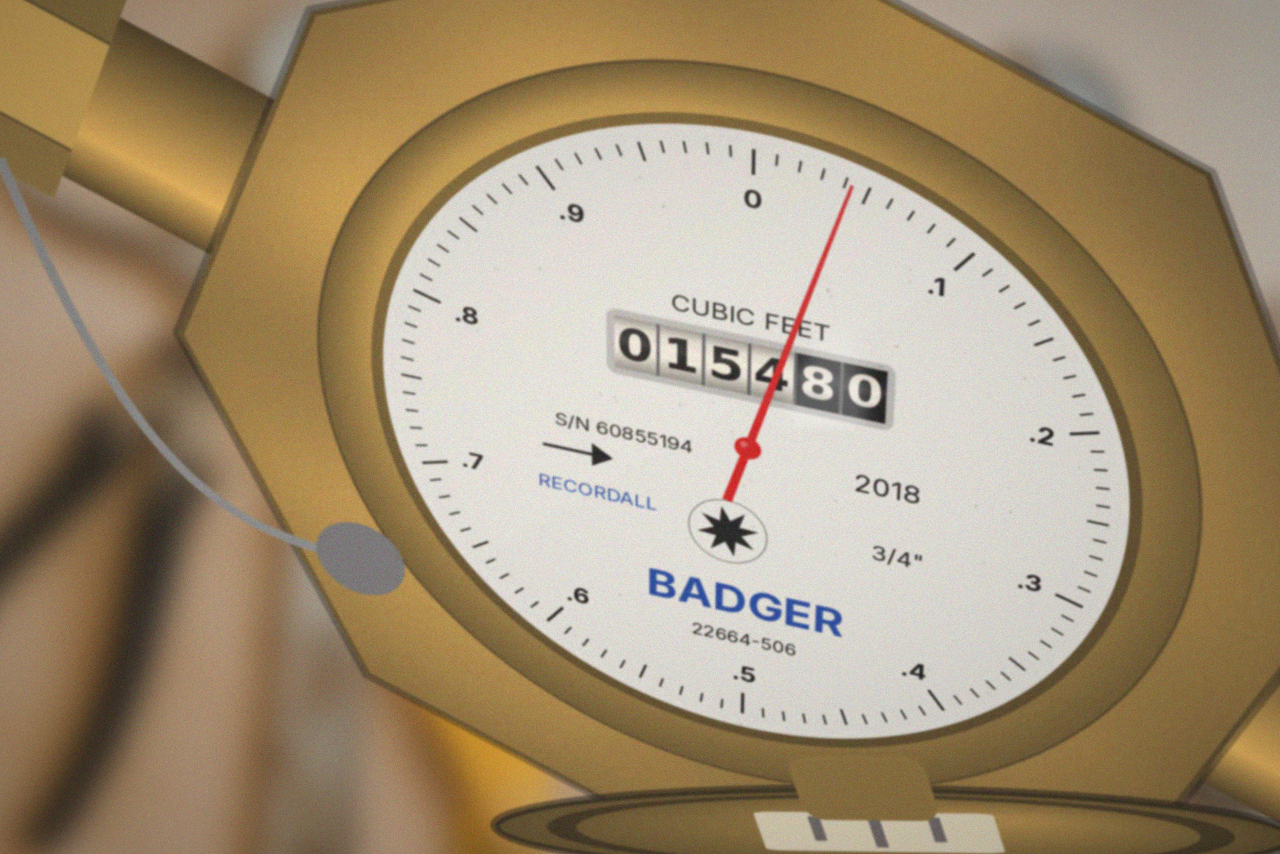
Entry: 15480.04 ft³
